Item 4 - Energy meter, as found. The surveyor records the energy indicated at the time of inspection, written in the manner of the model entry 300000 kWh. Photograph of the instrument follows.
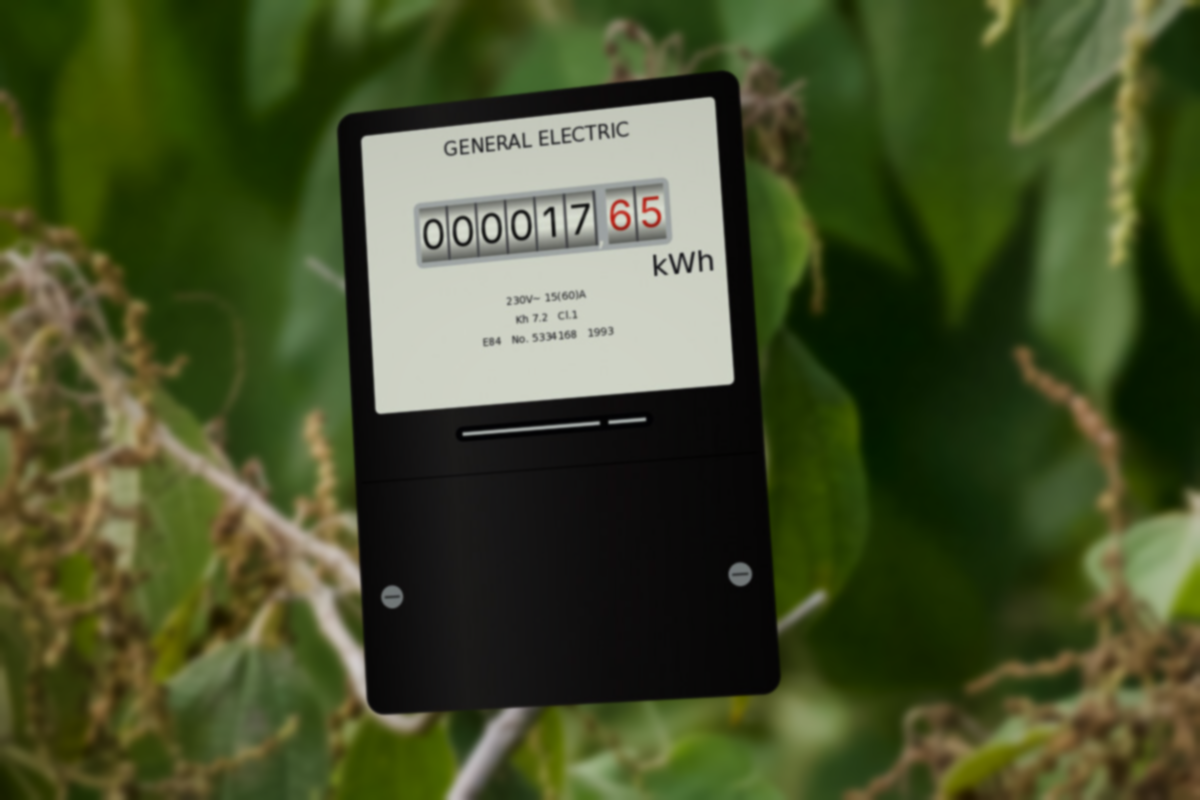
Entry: 17.65 kWh
